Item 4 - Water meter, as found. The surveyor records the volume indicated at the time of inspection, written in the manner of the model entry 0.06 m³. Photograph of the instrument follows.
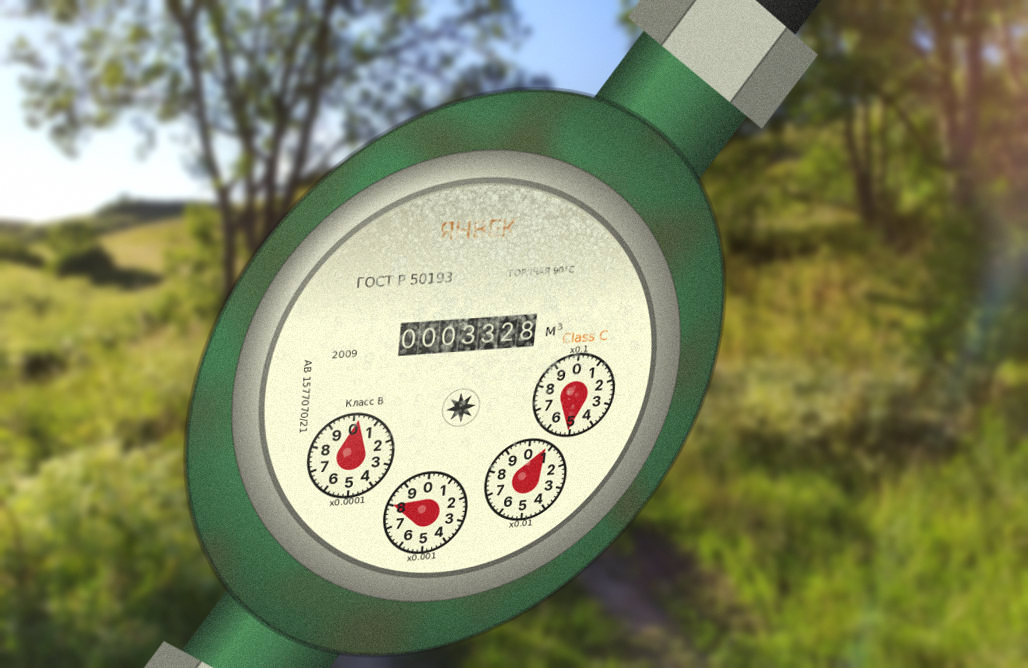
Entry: 3328.5080 m³
